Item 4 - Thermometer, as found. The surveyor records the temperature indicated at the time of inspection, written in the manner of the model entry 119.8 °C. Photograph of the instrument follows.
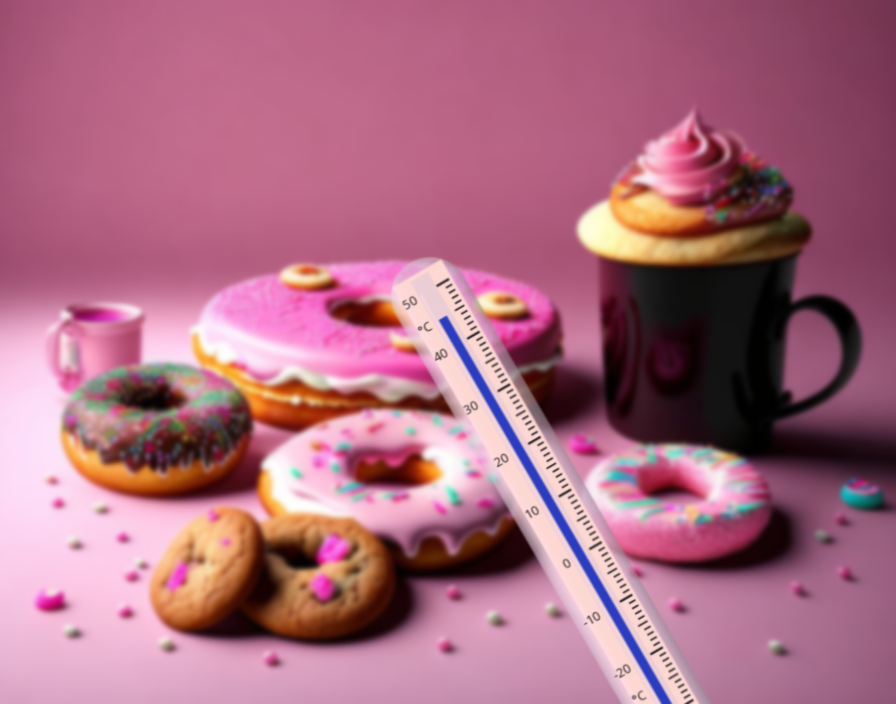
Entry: 45 °C
